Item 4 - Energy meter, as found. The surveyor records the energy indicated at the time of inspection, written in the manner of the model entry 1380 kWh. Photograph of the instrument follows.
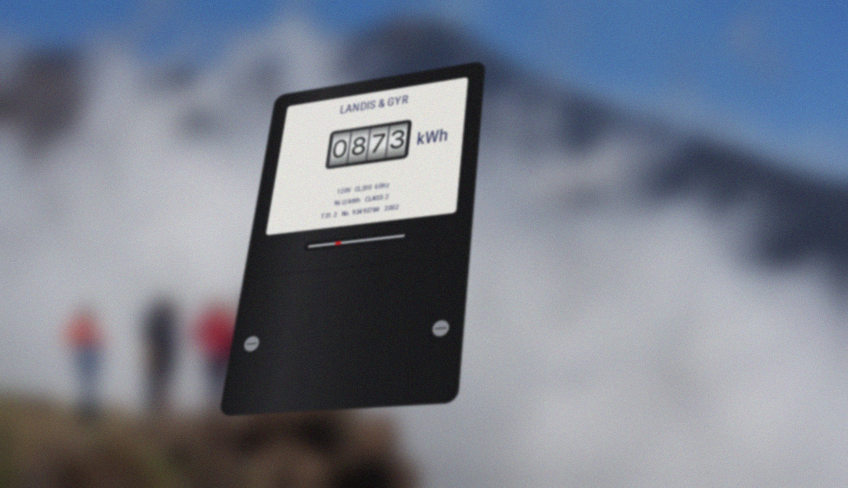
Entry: 873 kWh
